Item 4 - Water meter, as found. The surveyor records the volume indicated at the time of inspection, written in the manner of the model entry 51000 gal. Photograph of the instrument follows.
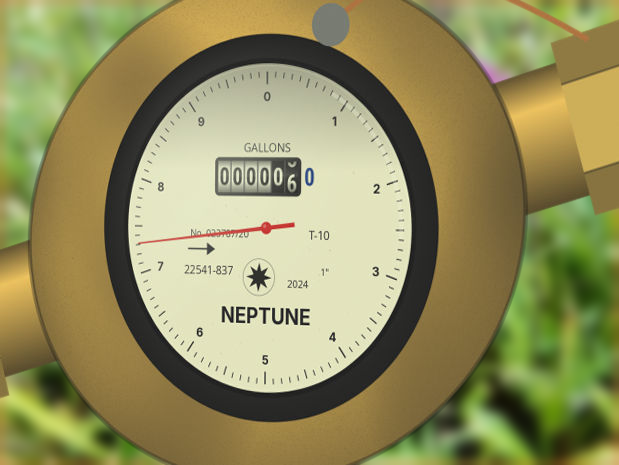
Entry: 57.3 gal
